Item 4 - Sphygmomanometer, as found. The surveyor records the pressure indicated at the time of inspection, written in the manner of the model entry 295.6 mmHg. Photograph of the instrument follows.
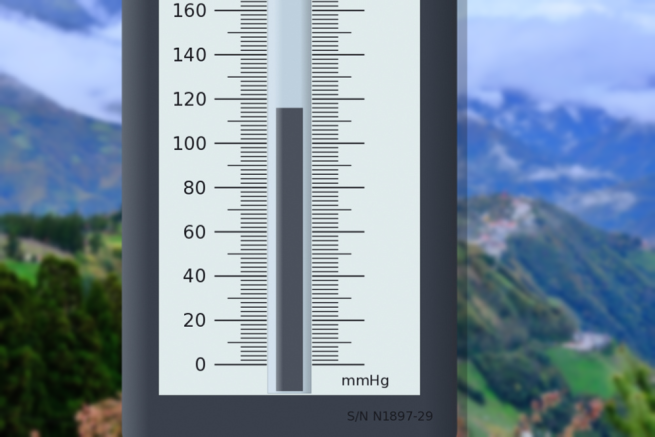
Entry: 116 mmHg
